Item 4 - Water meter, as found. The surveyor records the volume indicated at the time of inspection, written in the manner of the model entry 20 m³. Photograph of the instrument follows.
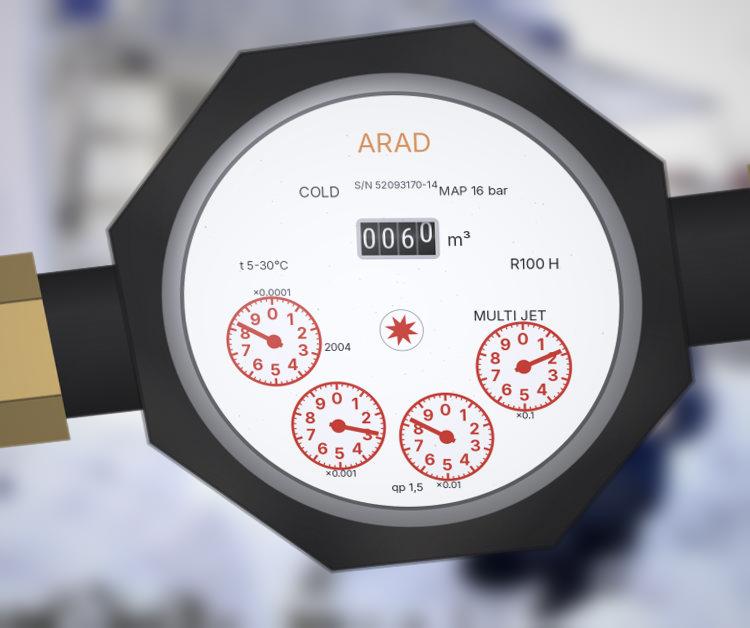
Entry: 60.1828 m³
